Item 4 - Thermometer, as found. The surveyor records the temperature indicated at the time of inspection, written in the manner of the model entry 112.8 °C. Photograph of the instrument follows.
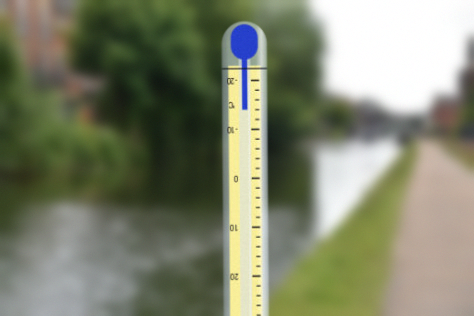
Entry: -14 °C
